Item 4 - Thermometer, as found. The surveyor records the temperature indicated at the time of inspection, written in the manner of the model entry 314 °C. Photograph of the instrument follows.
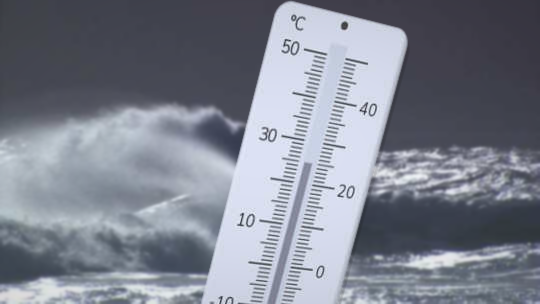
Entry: 25 °C
